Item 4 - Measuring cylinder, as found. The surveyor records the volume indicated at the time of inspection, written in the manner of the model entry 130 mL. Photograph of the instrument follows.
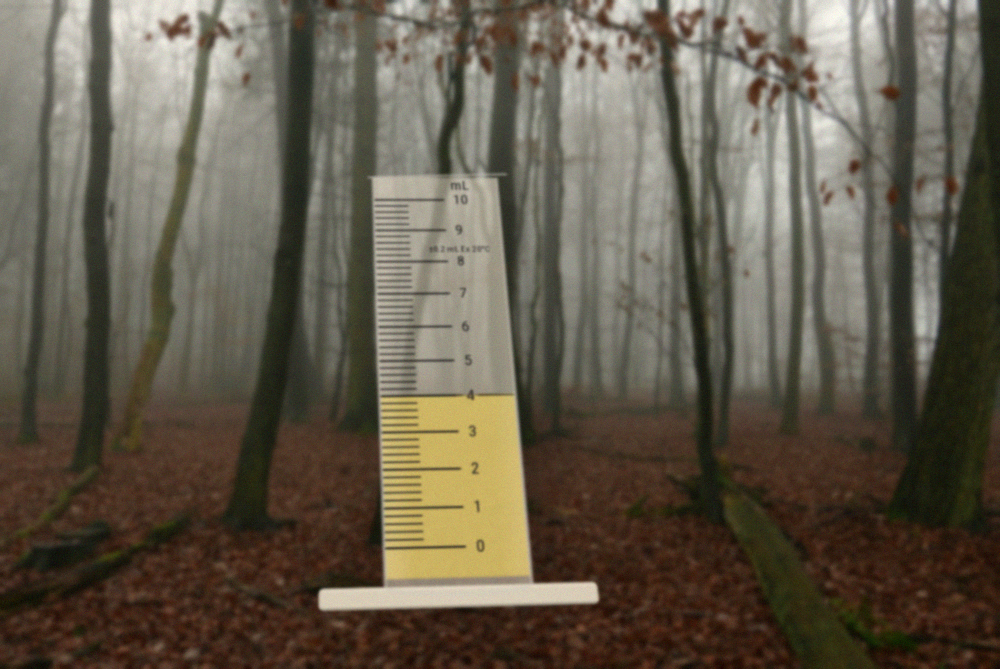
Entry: 4 mL
